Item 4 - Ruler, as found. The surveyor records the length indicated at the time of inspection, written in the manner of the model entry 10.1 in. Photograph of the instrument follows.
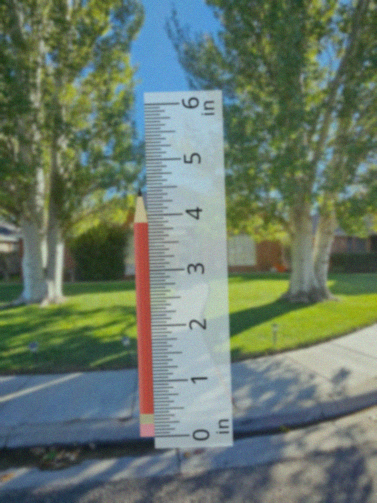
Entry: 4.5 in
